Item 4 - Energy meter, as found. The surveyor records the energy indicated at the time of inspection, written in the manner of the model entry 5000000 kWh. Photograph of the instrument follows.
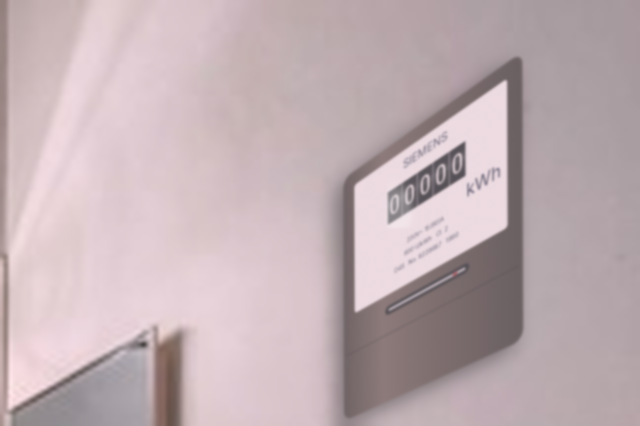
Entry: 0 kWh
